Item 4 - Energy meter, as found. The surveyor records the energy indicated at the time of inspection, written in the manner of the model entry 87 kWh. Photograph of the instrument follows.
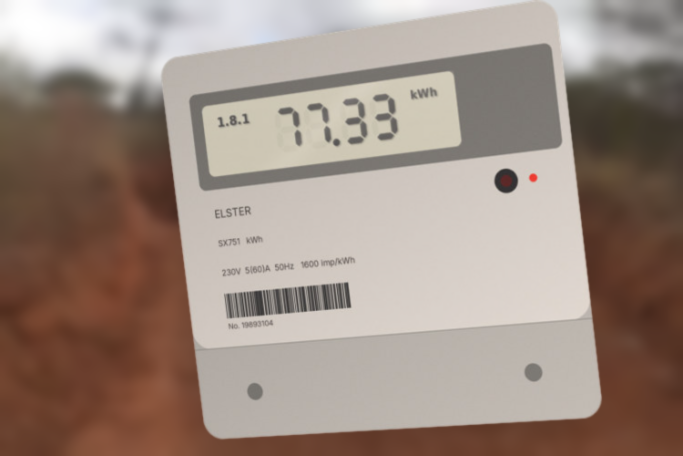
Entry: 77.33 kWh
